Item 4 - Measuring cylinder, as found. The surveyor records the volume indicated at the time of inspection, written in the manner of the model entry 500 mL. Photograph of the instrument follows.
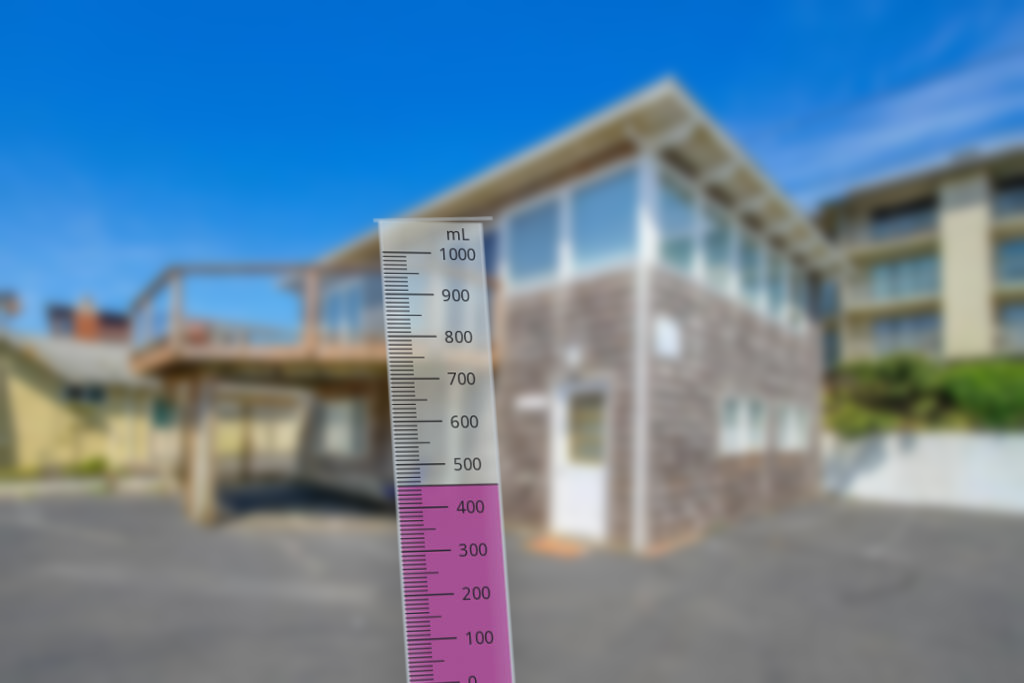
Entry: 450 mL
